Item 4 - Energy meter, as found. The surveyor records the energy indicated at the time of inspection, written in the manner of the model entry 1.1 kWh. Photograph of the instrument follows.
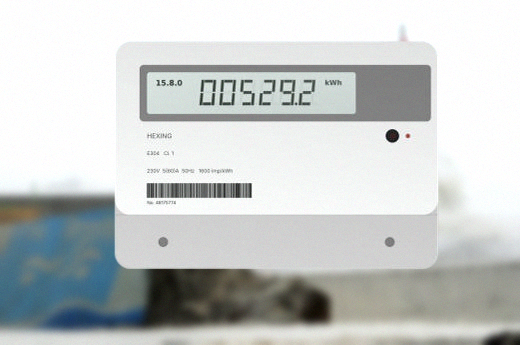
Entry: 529.2 kWh
